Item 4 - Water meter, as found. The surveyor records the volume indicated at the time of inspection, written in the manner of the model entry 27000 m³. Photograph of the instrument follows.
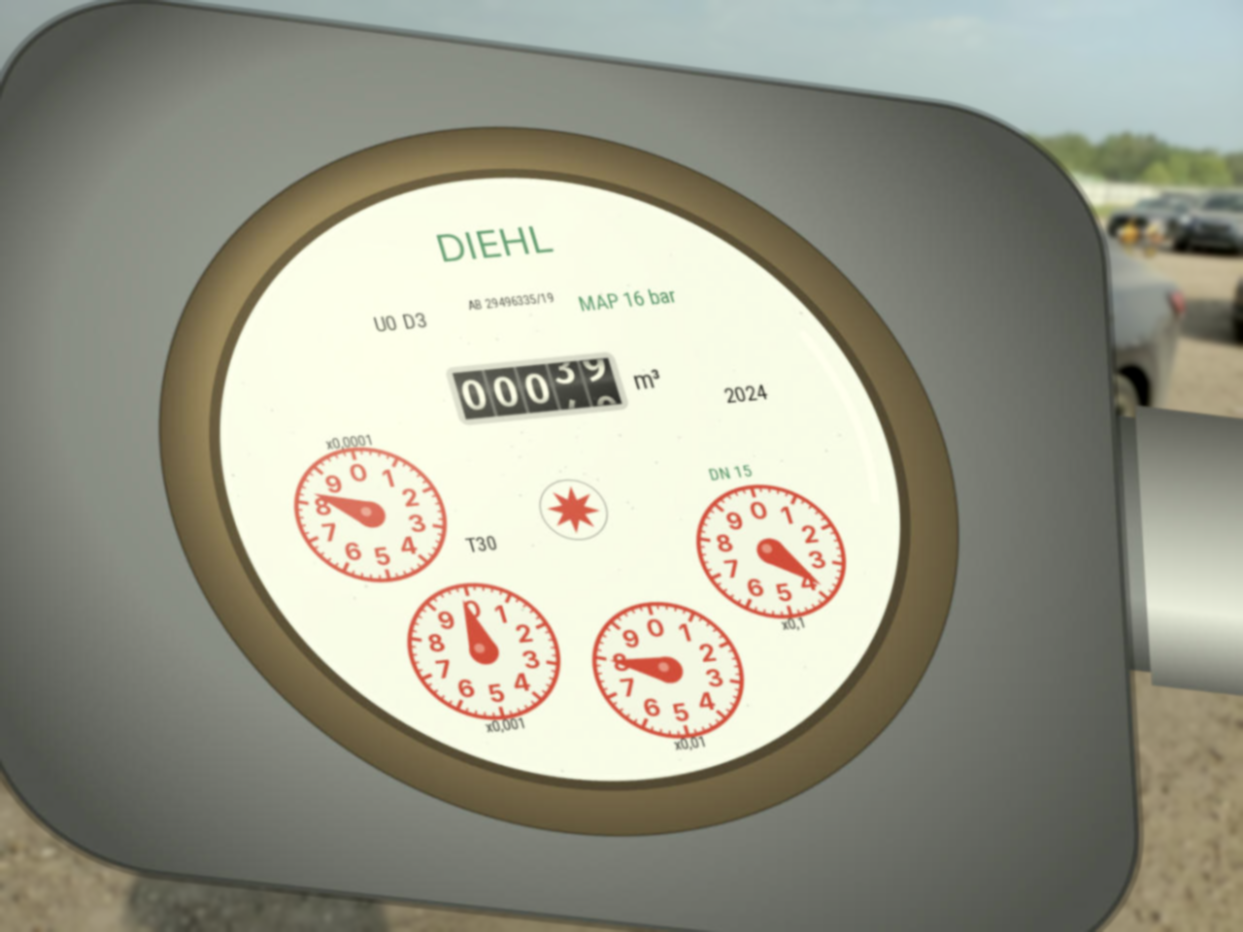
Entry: 39.3798 m³
